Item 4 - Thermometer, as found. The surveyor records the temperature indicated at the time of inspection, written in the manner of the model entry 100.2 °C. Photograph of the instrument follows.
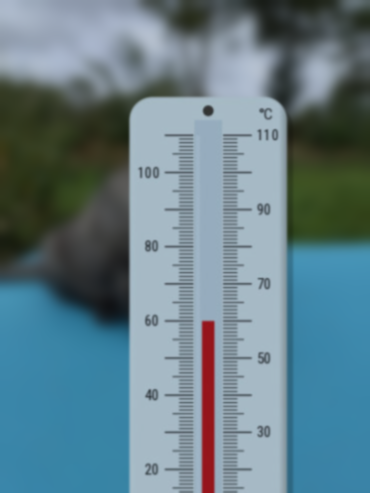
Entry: 60 °C
